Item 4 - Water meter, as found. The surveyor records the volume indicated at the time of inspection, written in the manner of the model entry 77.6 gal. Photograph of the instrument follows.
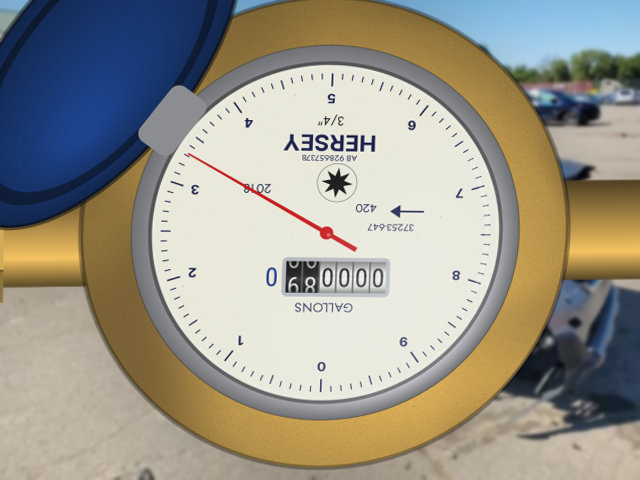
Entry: 893.3 gal
